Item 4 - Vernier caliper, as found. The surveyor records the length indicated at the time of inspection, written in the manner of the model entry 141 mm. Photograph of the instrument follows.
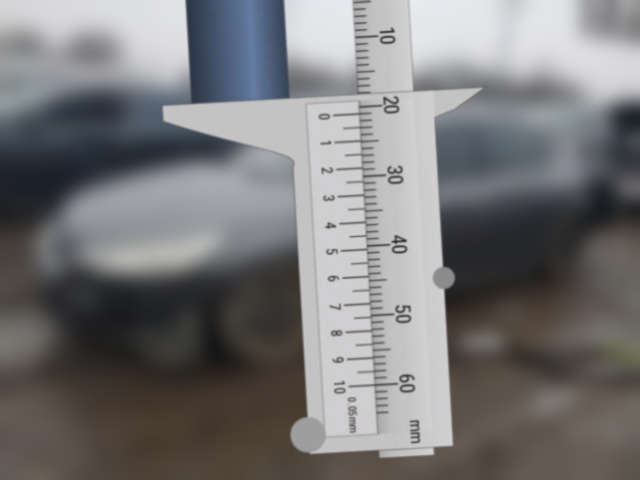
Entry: 21.0 mm
